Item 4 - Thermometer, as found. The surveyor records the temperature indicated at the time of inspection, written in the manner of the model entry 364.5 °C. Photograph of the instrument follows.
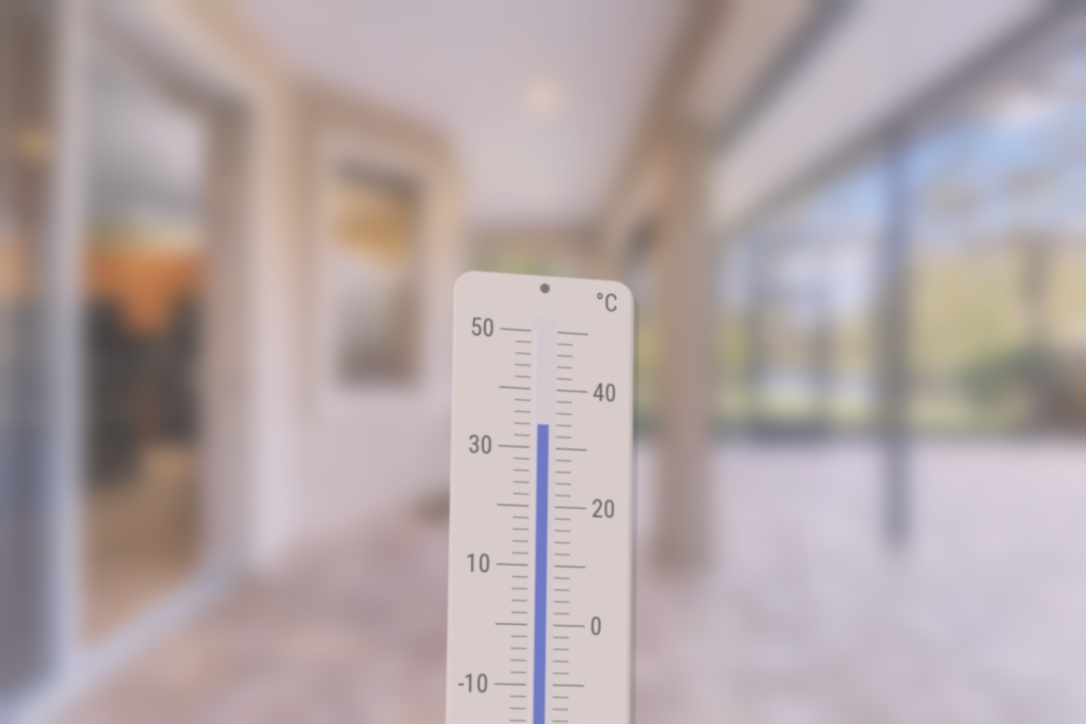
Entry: 34 °C
